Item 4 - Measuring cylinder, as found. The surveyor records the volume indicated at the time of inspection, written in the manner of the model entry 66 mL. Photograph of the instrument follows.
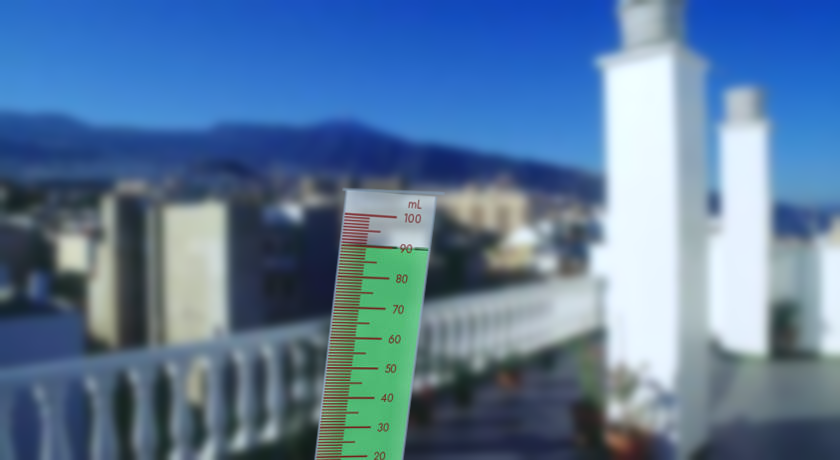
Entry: 90 mL
